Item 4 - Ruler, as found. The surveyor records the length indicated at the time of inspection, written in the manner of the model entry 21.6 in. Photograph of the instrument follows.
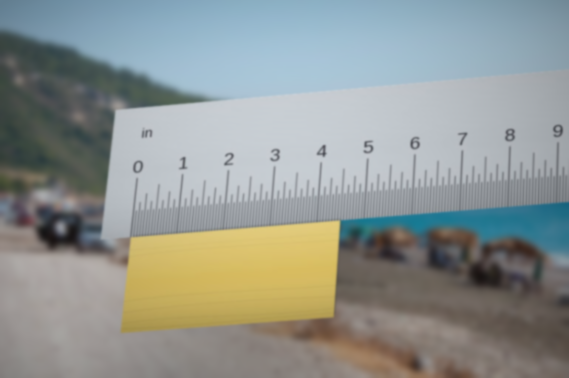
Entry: 4.5 in
